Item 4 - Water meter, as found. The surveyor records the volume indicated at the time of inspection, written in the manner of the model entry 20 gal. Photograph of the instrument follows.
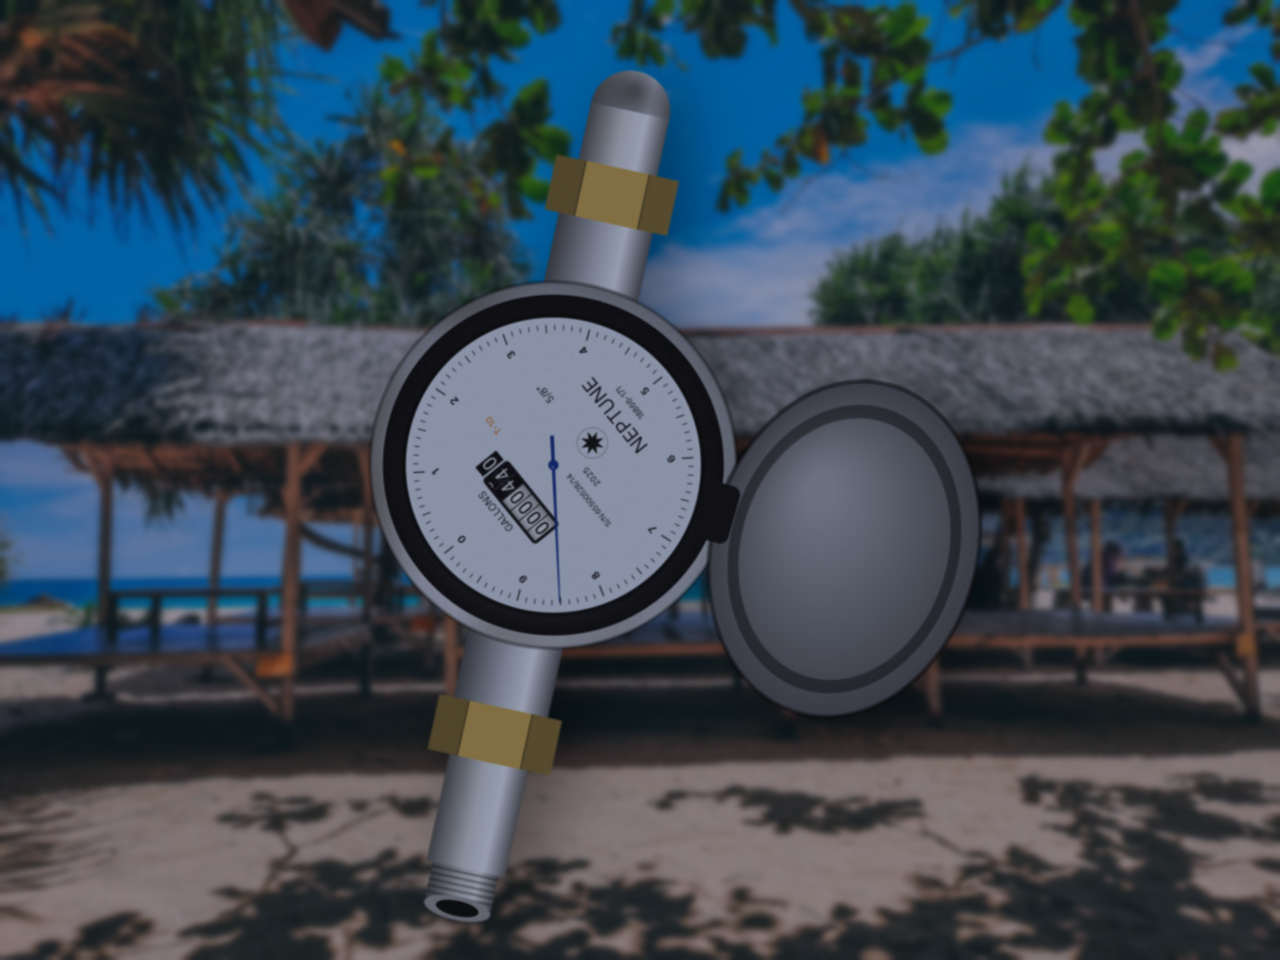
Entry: 438.5 gal
